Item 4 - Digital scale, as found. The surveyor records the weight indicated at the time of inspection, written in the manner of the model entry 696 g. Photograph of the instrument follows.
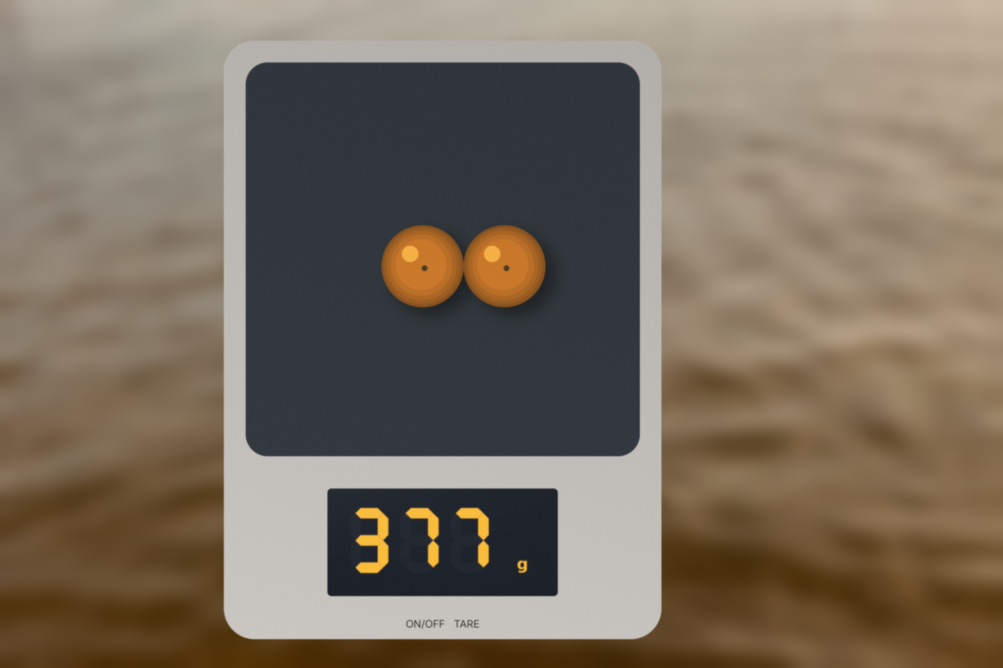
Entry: 377 g
